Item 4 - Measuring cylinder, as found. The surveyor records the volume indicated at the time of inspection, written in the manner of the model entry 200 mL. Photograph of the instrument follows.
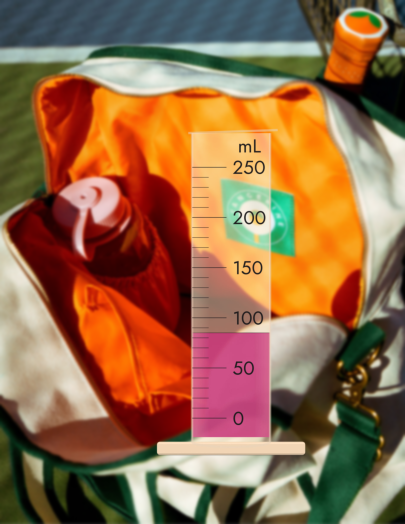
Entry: 85 mL
